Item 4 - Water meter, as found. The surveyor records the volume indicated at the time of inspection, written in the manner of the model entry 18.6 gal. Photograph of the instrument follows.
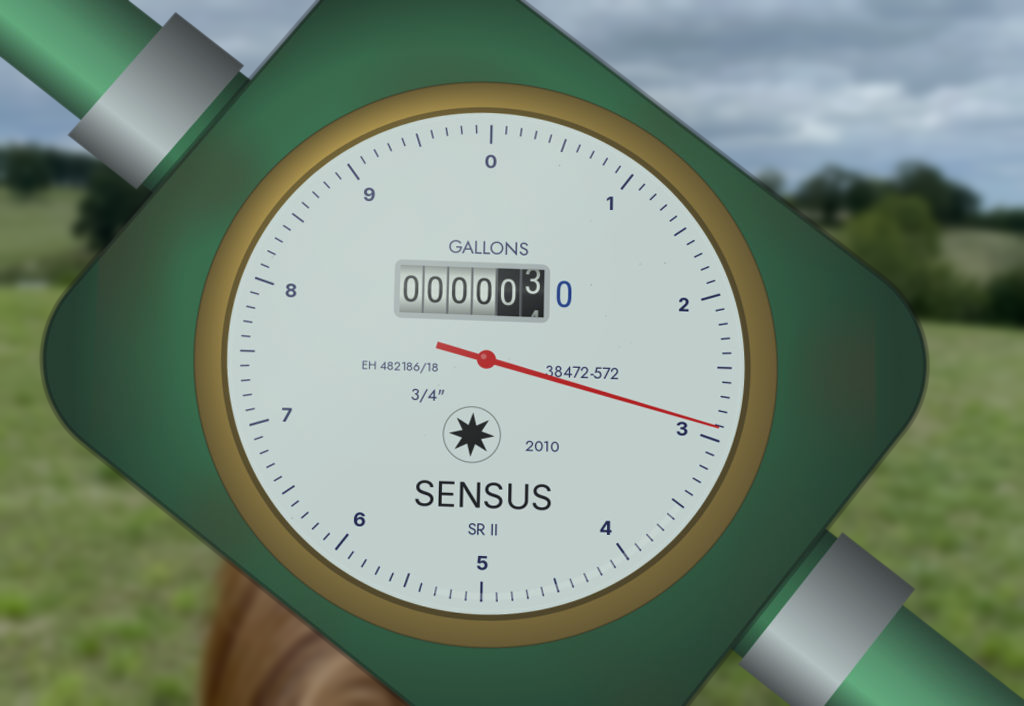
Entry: 32.9 gal
